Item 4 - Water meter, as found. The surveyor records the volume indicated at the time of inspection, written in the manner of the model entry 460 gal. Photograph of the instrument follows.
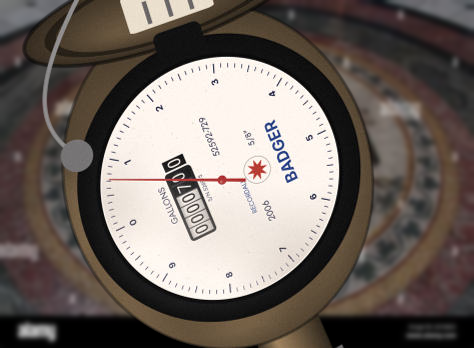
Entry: 700.7 gal
